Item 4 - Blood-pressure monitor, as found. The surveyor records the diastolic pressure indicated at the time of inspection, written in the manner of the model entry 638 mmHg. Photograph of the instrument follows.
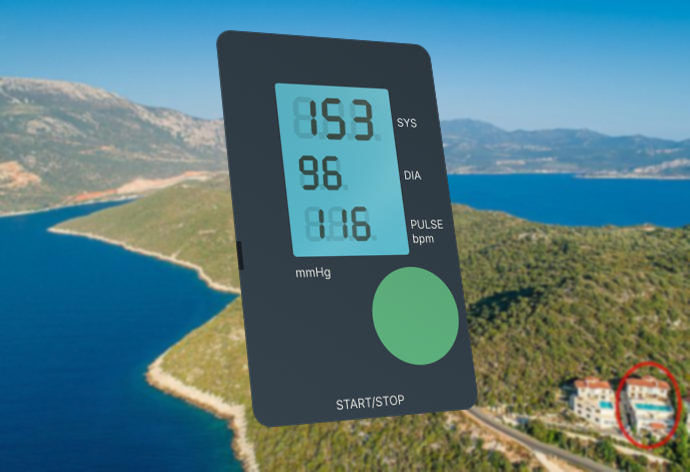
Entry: 96 mmHg
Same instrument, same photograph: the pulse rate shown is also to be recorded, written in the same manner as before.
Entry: 116 bpm
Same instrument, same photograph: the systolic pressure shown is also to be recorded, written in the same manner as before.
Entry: 153 mmHg
